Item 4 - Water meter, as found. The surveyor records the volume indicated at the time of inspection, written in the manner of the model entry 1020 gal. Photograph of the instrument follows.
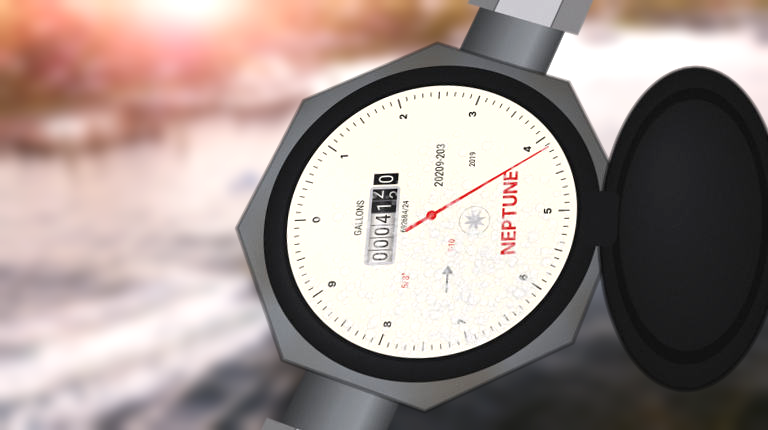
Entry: 4124.1 gal
